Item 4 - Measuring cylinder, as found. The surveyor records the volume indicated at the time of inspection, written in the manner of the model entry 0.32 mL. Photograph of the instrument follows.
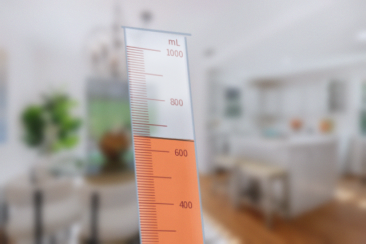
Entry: 650 mL
